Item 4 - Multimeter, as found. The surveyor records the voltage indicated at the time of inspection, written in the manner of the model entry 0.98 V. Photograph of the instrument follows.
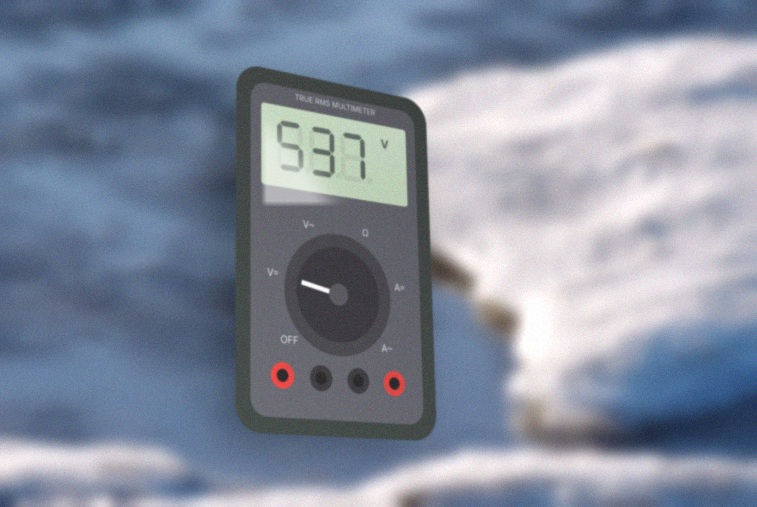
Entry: 537 V
